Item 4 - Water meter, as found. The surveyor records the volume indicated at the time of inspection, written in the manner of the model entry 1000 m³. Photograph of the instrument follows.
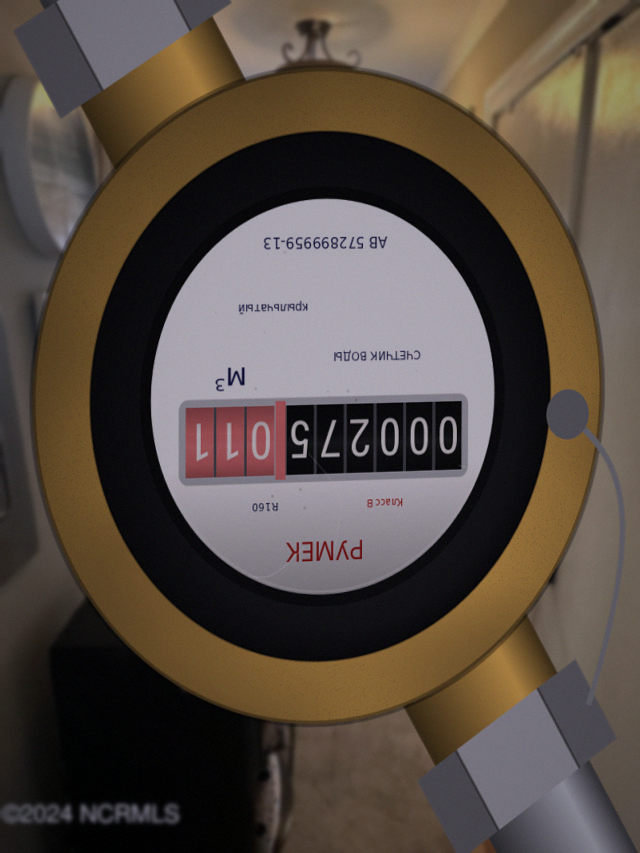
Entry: 275.011 m³
